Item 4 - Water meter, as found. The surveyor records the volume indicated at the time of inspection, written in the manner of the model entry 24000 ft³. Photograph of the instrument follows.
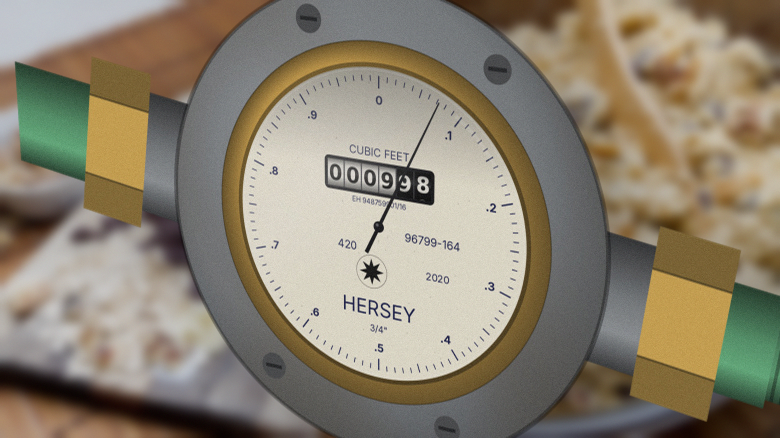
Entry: 998.07 ft³
